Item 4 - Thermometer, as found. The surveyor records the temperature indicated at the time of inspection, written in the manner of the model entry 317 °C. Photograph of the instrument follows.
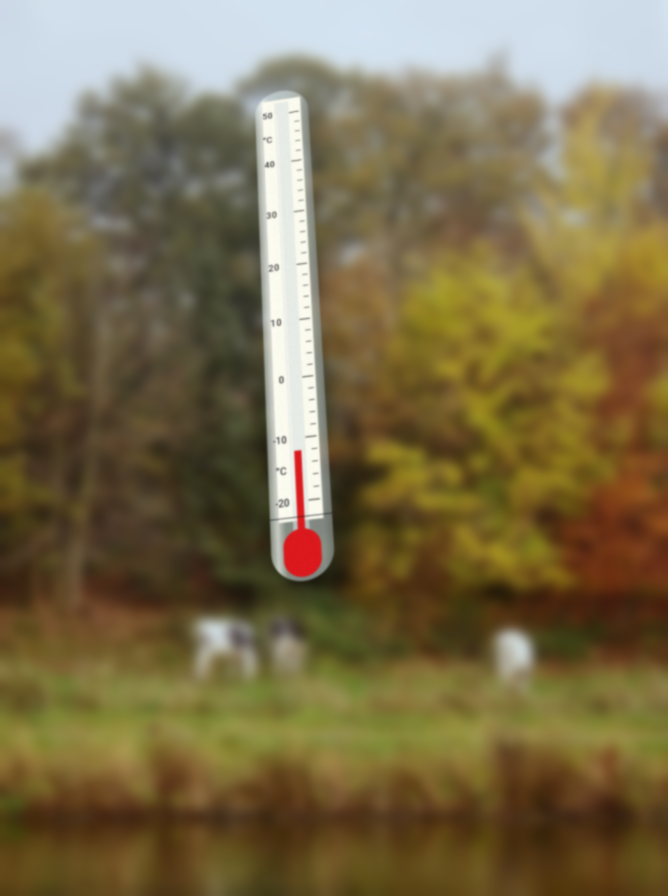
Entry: -12 °C
